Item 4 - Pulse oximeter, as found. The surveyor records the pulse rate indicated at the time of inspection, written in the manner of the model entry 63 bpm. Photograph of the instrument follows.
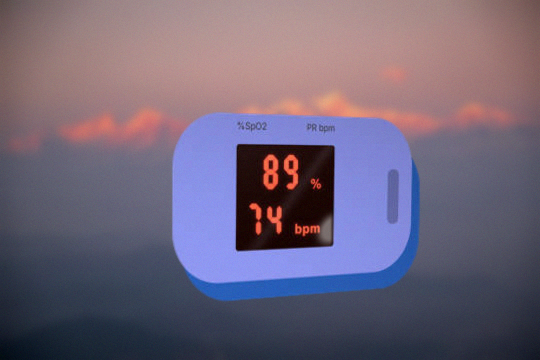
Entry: 74 bpm
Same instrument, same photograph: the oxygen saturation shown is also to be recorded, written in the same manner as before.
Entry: 89 %
